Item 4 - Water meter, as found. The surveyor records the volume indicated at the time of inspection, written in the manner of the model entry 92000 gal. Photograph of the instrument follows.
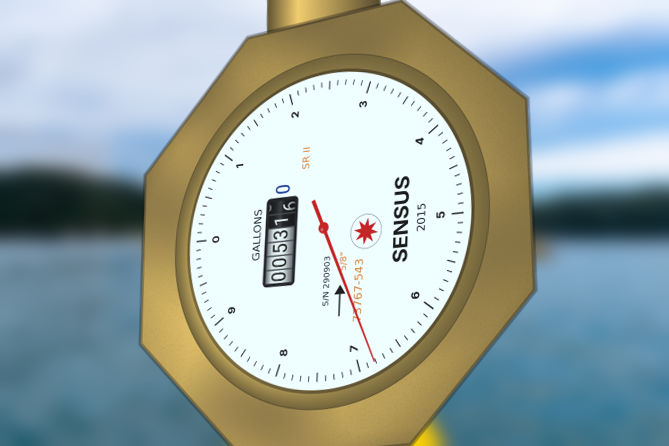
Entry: 53156.8 gal
